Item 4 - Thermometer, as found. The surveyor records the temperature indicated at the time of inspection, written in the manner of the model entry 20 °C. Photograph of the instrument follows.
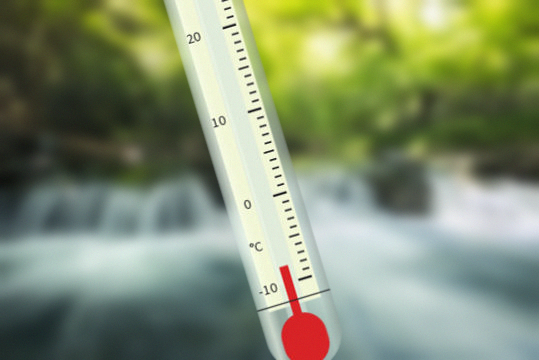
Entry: -8 °C
